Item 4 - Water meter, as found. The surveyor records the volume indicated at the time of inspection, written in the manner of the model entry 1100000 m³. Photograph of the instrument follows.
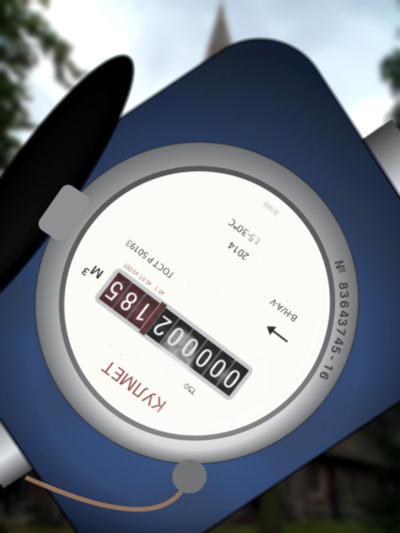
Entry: 2.185 m³
